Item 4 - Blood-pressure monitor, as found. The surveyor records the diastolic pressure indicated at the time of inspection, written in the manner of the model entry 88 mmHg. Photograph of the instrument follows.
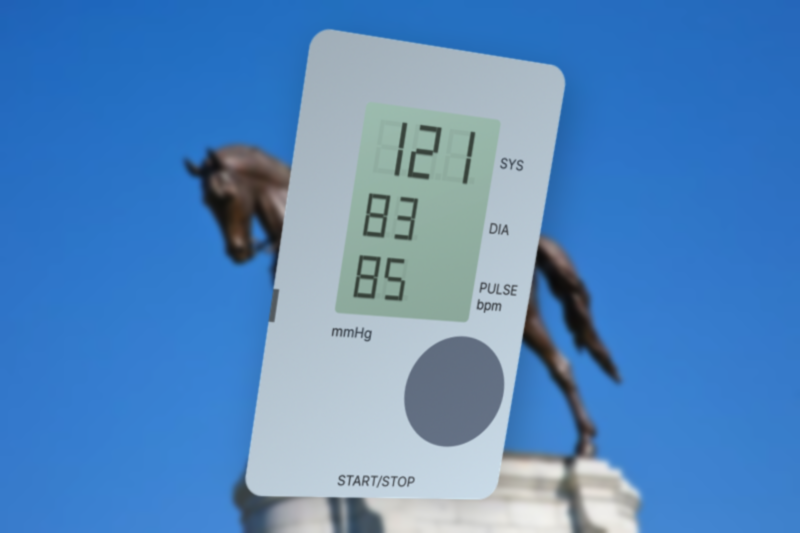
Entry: 83 mmHg
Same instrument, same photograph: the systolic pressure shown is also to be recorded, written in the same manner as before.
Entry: 121 mmHg
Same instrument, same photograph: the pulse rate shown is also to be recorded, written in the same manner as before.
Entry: 85 bpm
